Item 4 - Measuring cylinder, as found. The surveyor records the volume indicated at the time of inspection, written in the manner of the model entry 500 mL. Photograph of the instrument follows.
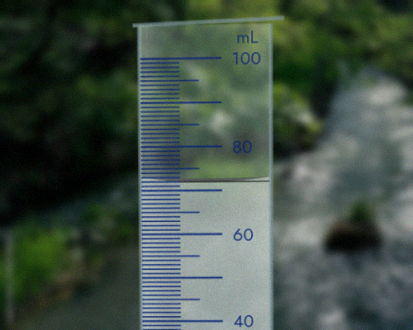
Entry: 72 mL
